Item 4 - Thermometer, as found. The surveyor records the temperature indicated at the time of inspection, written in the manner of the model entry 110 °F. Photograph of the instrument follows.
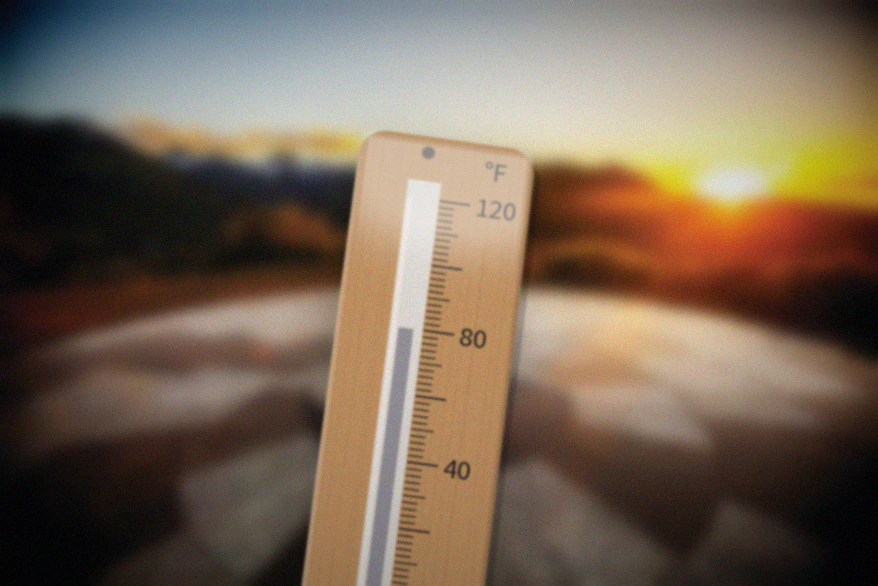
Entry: 80 °F
